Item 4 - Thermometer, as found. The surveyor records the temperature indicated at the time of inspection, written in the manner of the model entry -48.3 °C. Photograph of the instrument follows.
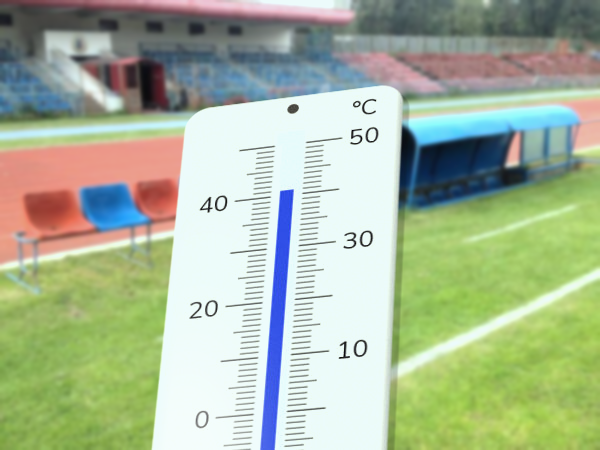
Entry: 41 °C
